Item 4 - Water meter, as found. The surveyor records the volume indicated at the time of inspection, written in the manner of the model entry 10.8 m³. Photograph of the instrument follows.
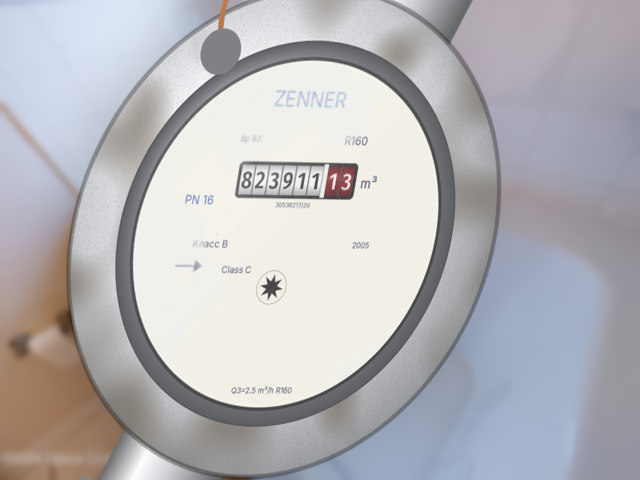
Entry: 823911.13 m³
